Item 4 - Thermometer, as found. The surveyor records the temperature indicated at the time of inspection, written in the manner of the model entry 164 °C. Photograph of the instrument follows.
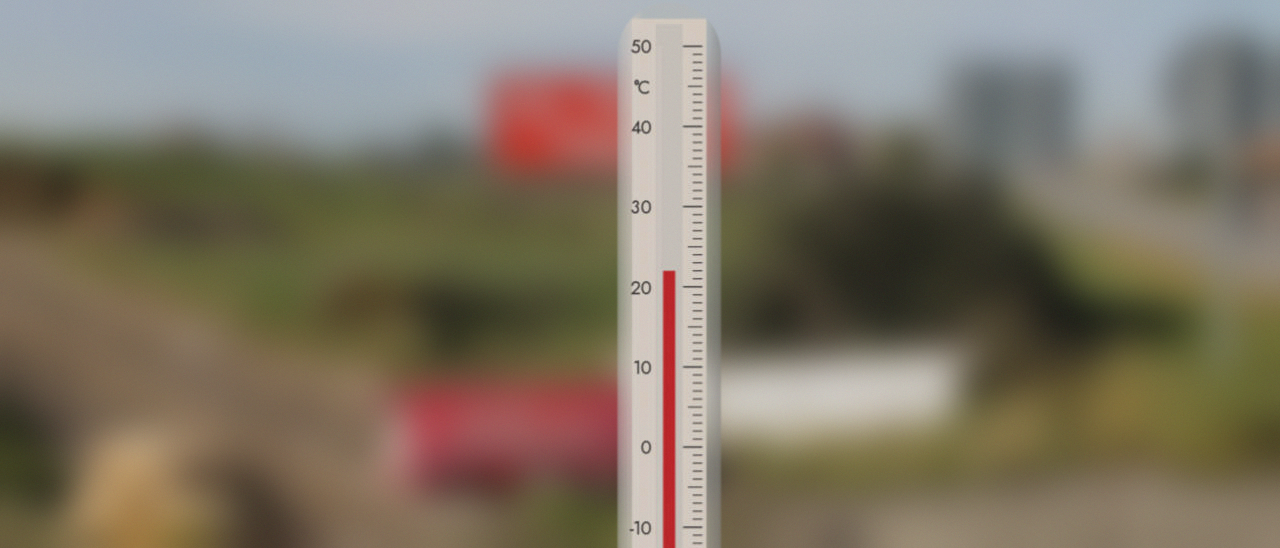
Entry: 22 °C
